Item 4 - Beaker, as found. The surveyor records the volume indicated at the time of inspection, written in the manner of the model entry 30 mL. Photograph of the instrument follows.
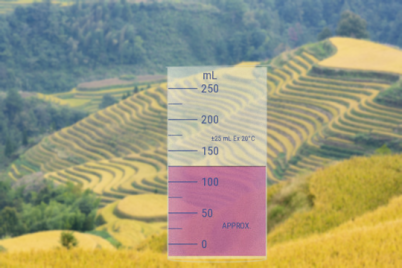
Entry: 125 mL
